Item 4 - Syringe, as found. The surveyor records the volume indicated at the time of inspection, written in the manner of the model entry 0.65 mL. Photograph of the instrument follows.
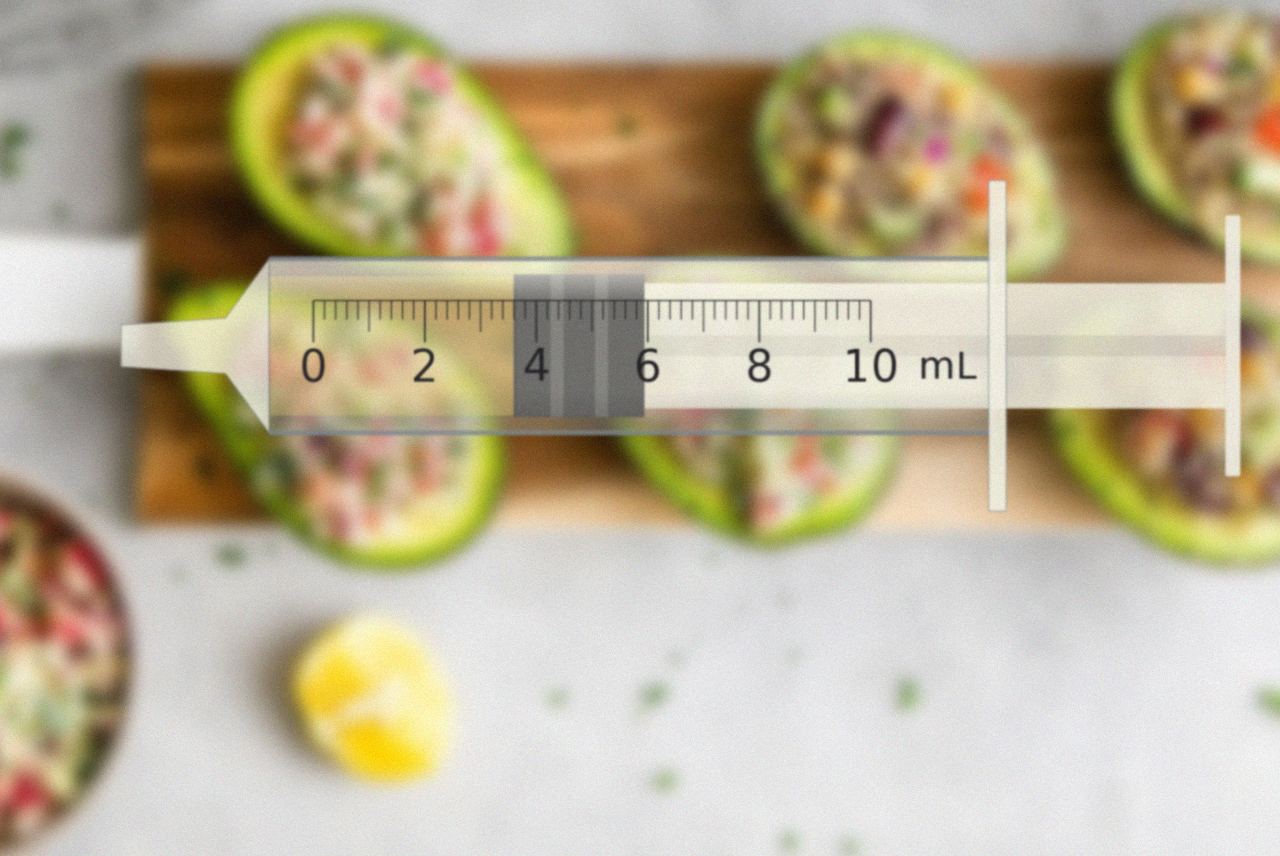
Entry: 3.6 mL
